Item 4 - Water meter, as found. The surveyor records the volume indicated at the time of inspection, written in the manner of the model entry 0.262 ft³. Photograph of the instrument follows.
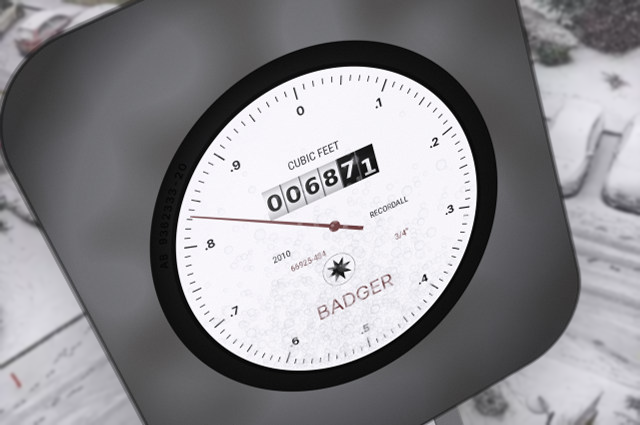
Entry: 6870.83 ft³
